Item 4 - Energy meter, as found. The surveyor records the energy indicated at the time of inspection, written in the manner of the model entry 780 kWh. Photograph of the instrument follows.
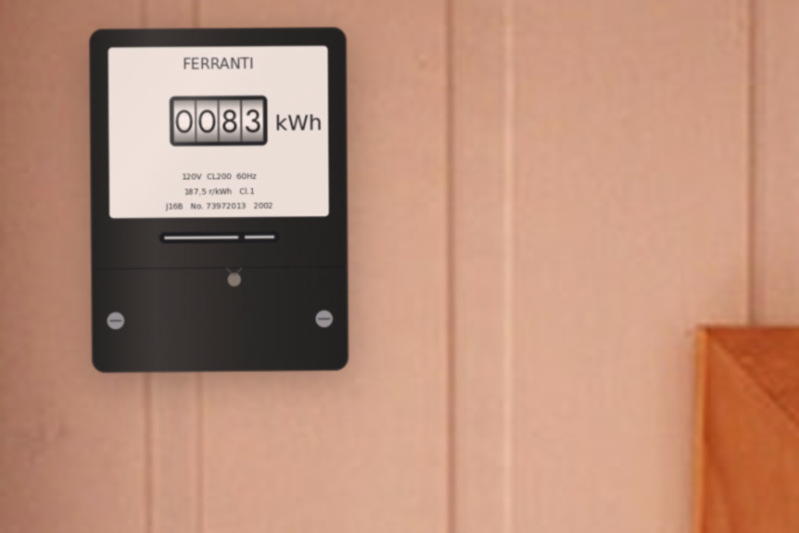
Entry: 83 kWh
